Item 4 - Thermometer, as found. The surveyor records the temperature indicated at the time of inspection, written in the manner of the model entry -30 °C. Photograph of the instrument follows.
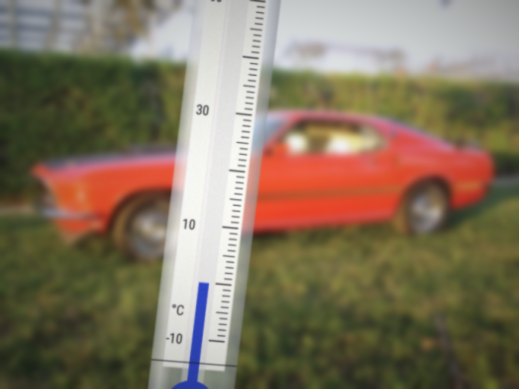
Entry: 0 °C
